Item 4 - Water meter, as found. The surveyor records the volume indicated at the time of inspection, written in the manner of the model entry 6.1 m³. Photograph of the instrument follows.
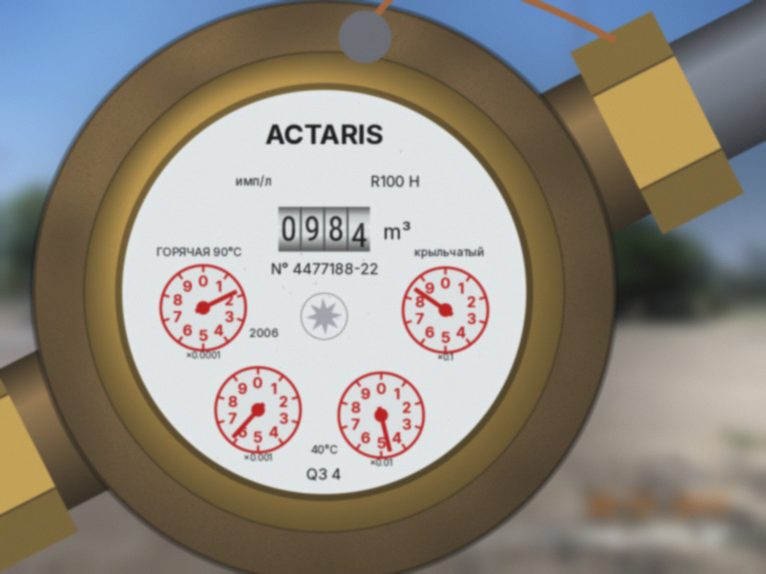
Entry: 983.8461 m³
